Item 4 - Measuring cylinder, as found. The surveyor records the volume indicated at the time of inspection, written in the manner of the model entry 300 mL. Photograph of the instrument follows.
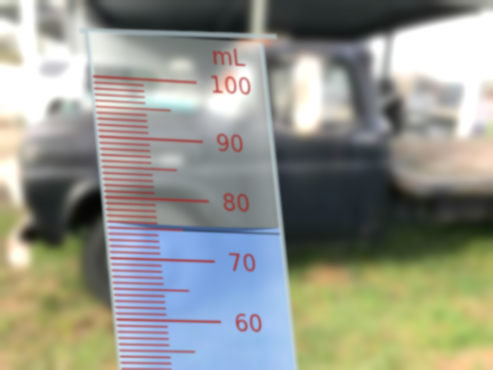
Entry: 75 mL
